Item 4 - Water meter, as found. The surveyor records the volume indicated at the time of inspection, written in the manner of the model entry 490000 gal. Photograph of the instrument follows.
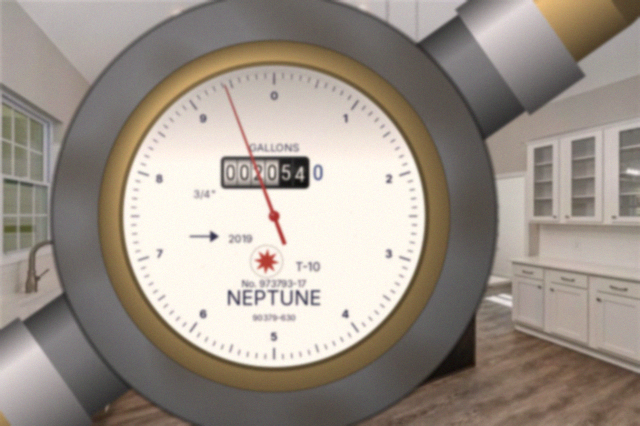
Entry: 20539.4 gal
